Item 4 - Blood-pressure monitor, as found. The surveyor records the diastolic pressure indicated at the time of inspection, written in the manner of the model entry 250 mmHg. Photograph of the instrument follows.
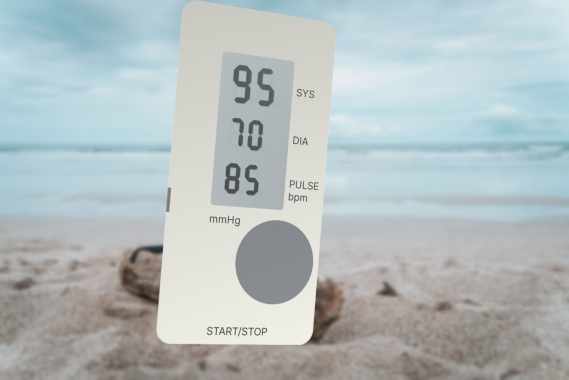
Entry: 70 mmHg
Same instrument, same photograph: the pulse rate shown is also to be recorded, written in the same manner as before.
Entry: 85 bpm
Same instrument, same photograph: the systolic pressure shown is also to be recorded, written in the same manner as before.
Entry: 95 mmHg
